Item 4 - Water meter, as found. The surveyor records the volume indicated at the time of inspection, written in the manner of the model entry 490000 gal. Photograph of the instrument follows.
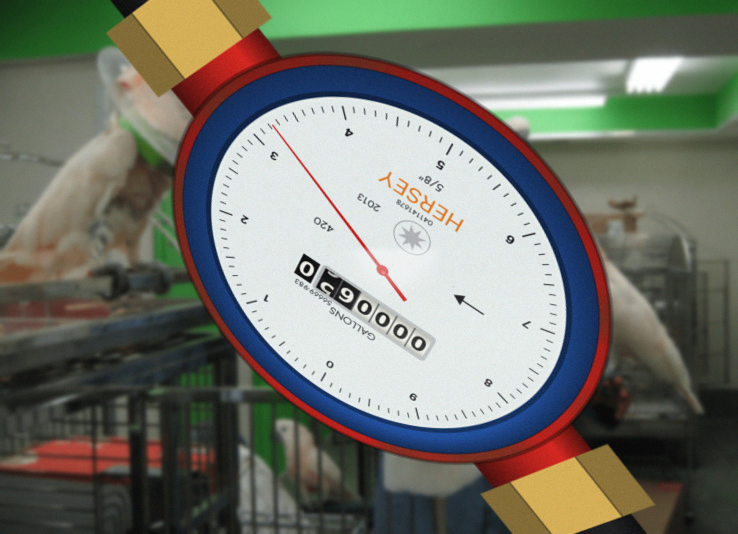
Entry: 653.2 gal
